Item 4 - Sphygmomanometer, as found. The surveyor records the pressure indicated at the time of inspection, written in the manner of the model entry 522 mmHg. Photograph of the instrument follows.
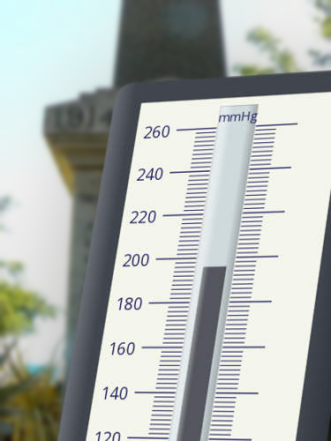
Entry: 196 mmHg
